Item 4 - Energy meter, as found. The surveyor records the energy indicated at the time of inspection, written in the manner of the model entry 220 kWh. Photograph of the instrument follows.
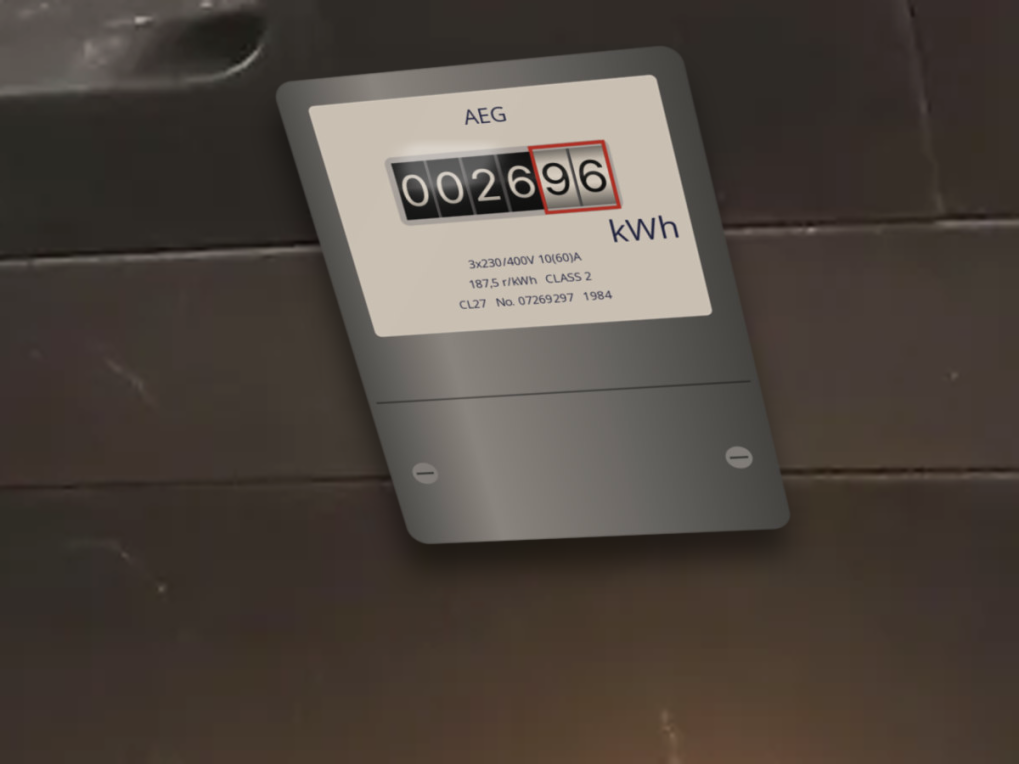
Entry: 26.96 kWh
